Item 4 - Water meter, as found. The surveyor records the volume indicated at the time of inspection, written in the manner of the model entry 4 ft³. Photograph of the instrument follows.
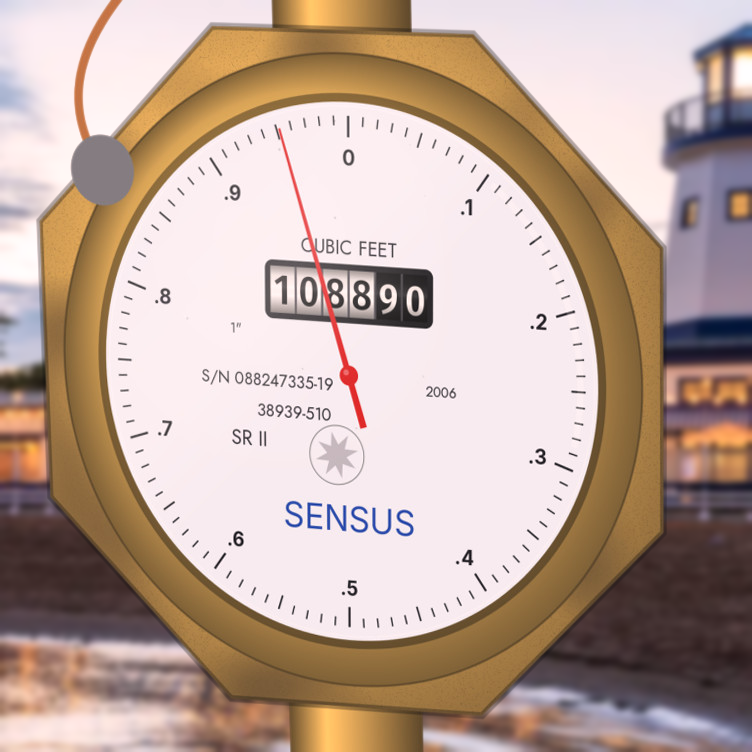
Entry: 108889.95 ft³
